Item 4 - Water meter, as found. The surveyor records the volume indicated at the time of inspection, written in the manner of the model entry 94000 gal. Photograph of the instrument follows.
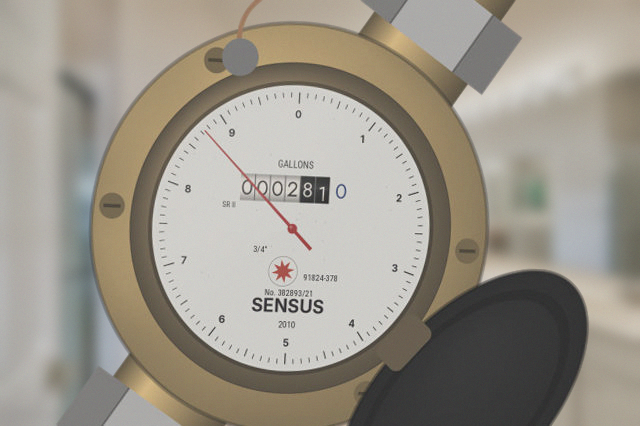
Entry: 2808.7 gal
